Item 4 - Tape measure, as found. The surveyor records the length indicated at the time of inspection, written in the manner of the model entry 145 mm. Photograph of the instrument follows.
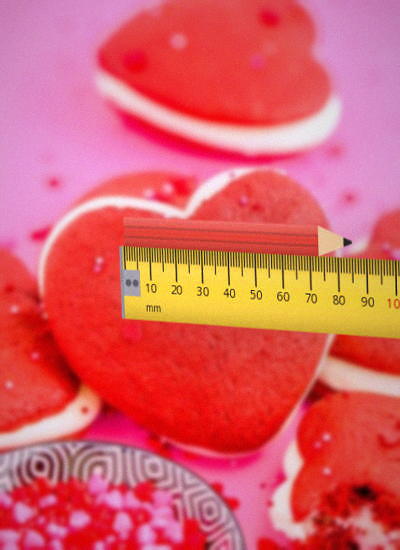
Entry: 85 mm
